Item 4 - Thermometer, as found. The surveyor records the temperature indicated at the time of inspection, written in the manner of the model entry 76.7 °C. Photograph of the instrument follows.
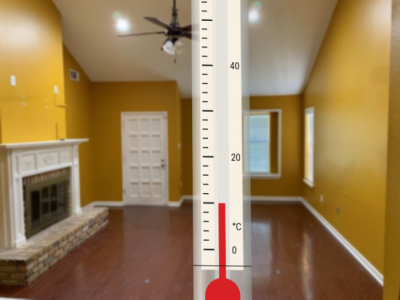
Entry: 10 °C
